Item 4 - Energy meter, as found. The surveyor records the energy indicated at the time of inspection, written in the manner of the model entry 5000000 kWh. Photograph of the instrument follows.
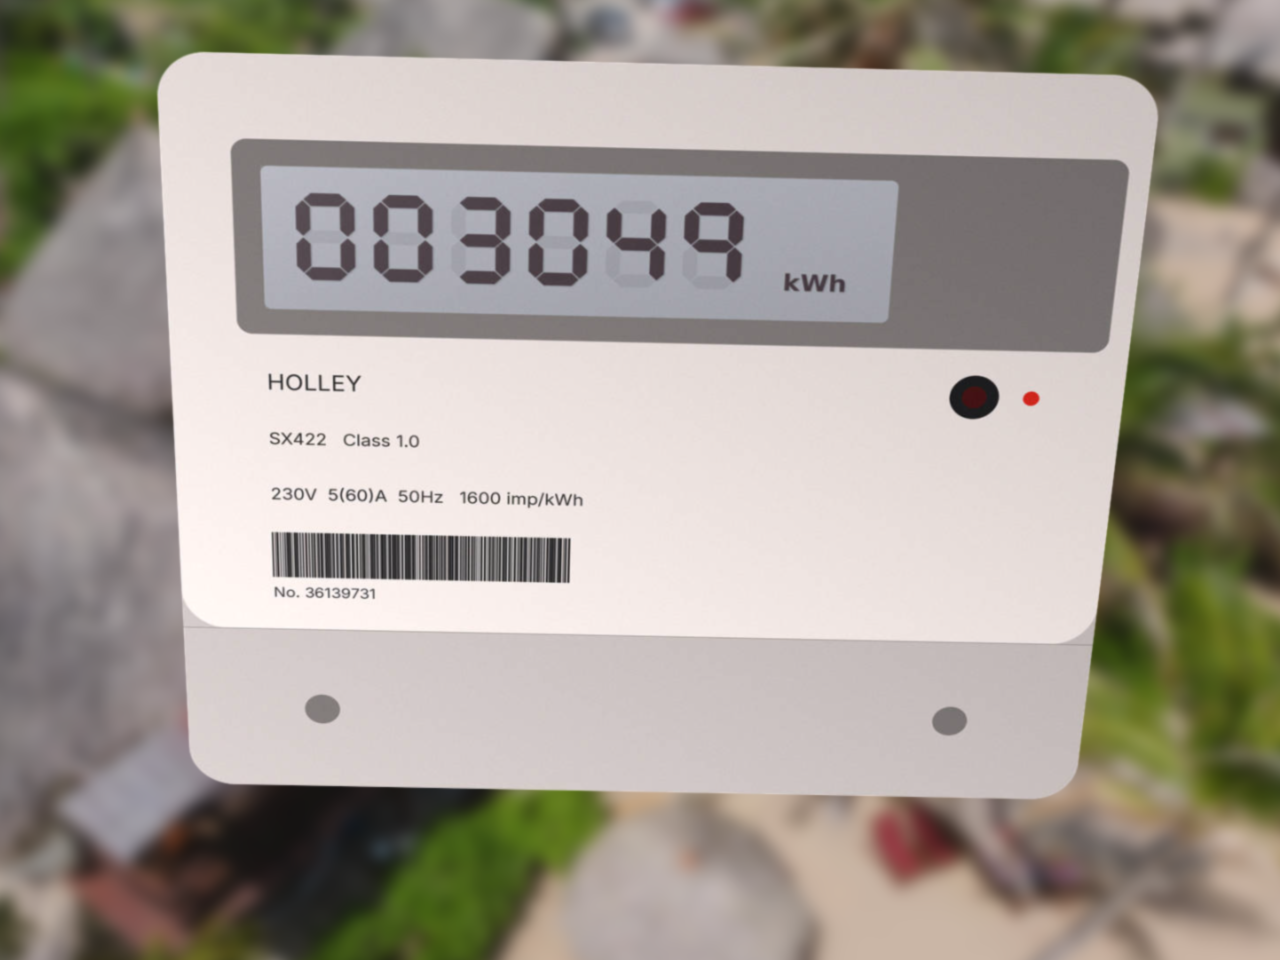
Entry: 3049 kWh
